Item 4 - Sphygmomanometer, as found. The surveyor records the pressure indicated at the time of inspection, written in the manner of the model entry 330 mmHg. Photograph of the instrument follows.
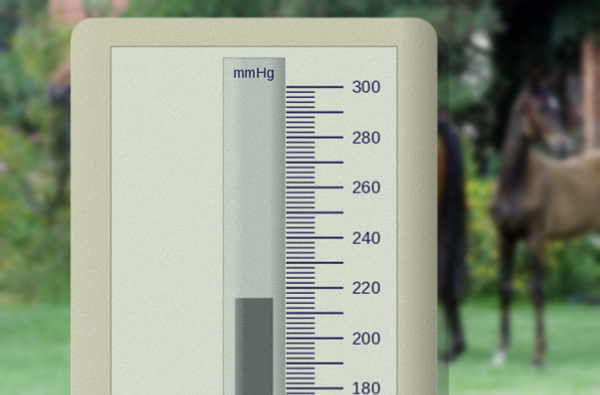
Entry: 216 mmHg
